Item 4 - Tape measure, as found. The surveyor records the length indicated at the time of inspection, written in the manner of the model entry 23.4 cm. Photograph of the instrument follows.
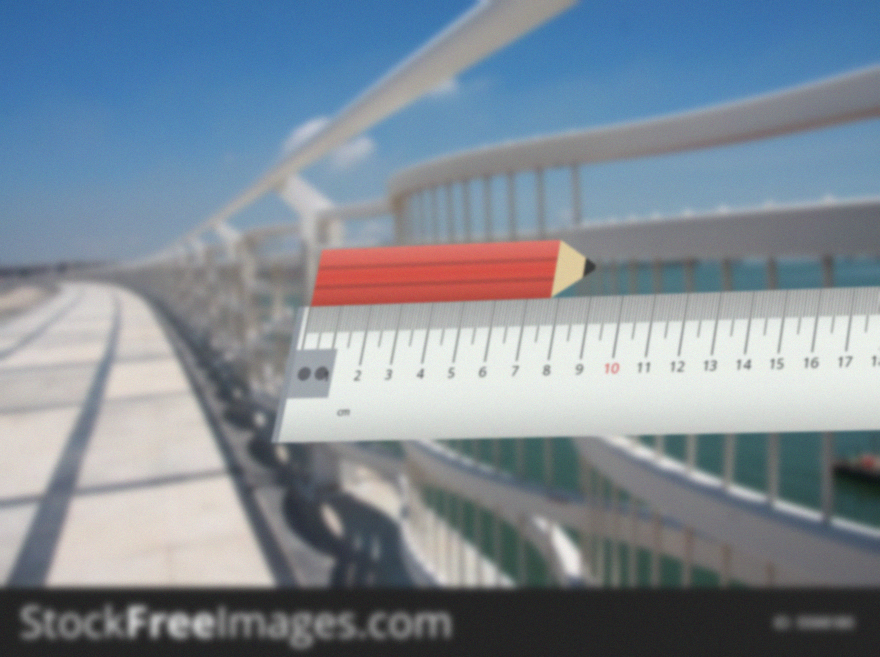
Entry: 9 cm
